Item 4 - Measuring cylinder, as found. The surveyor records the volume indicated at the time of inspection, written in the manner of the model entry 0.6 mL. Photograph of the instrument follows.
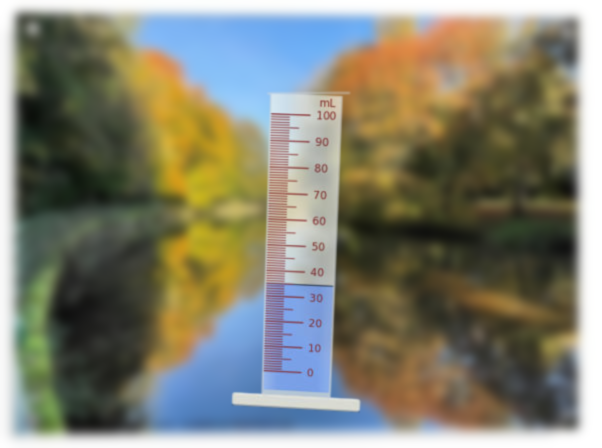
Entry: 35 mL
